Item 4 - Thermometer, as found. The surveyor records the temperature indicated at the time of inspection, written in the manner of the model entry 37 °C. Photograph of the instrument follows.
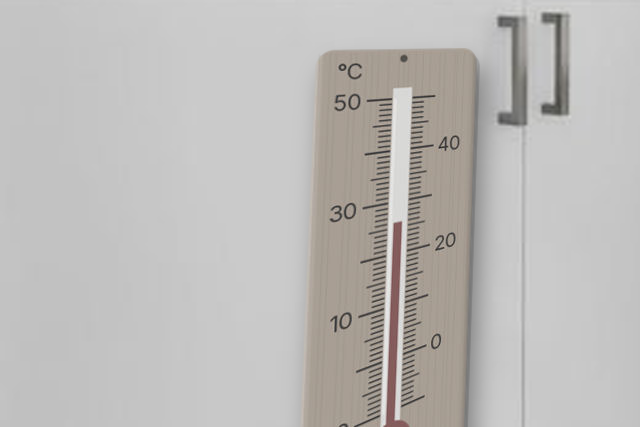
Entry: 26 °C
